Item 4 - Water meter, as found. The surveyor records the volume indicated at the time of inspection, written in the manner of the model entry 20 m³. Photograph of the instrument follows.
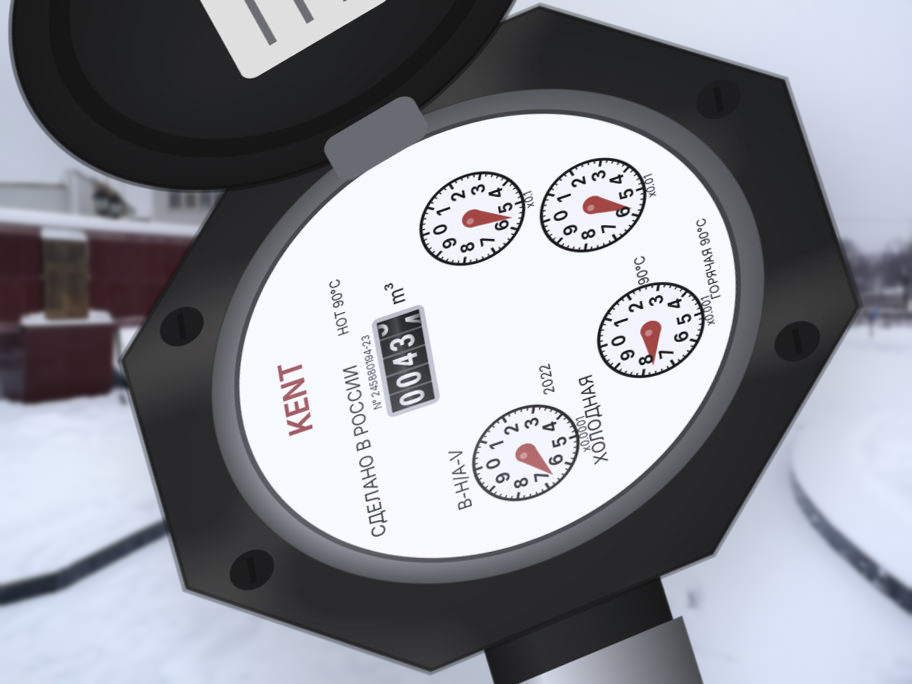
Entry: 433.5576 m³
